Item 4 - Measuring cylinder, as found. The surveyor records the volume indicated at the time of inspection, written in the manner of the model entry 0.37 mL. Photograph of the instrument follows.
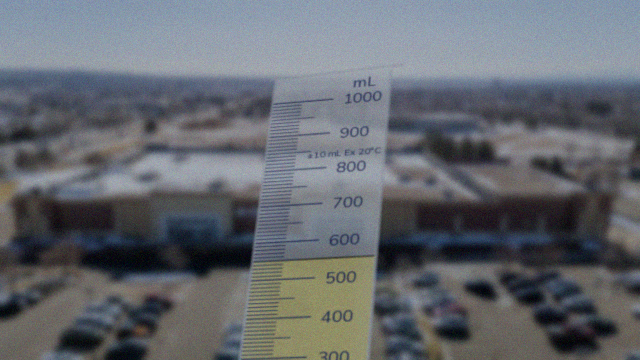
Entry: 550 mL
